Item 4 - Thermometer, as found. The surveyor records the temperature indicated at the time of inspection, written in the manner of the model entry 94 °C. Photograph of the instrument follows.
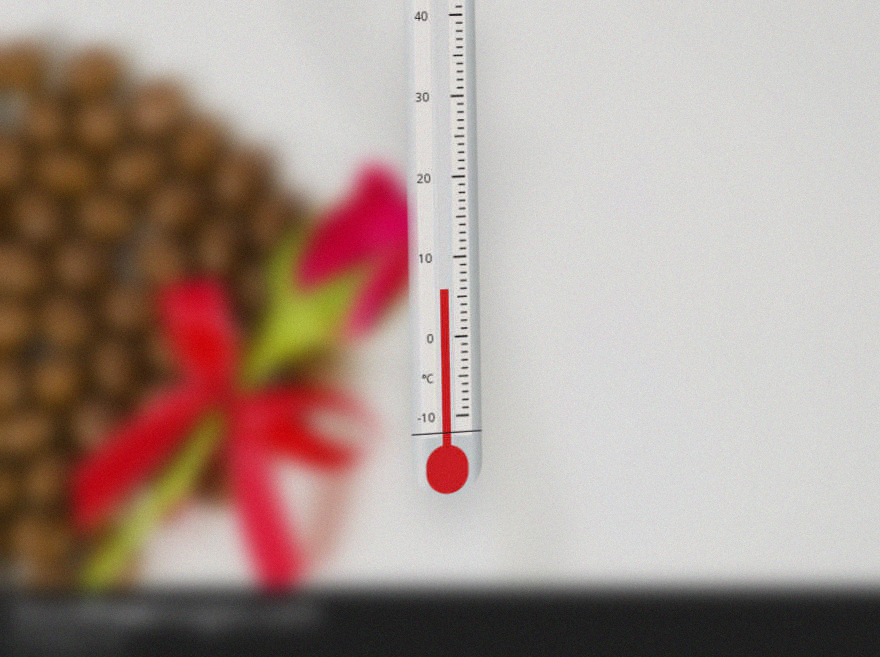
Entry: 6 °C
